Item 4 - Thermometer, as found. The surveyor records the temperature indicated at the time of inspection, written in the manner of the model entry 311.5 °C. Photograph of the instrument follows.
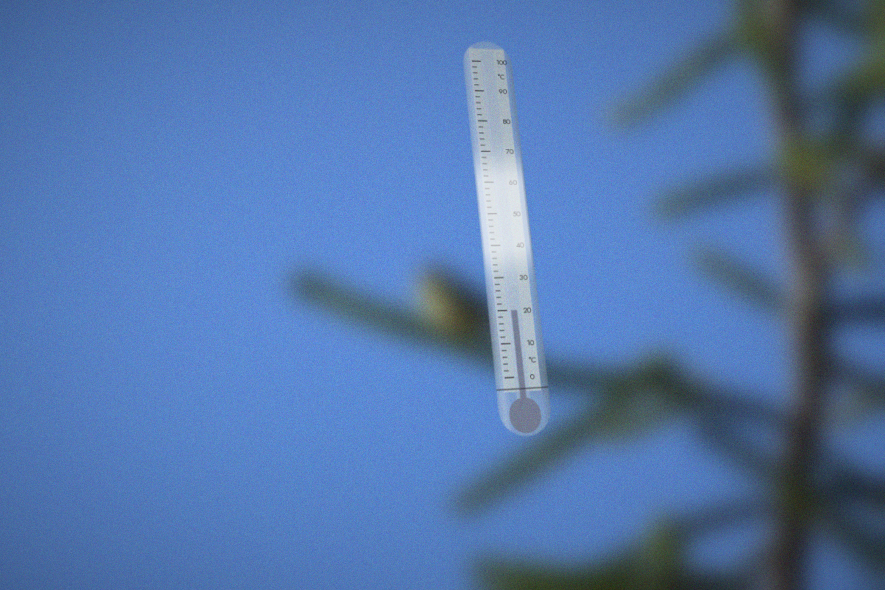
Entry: 20 °C
